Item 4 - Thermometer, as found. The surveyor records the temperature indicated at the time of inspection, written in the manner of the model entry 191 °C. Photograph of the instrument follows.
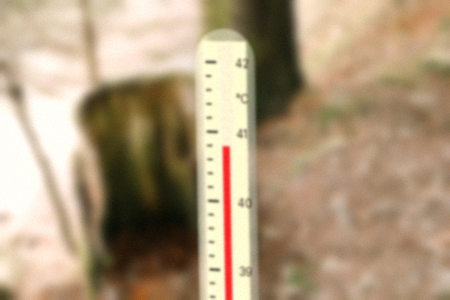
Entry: 40.8 °C
